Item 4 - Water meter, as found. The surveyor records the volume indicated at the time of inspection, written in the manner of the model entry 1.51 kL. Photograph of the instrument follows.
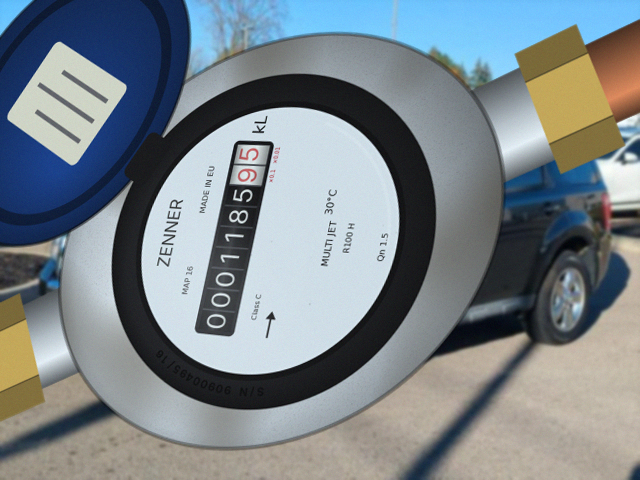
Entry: 1185.95 kL
